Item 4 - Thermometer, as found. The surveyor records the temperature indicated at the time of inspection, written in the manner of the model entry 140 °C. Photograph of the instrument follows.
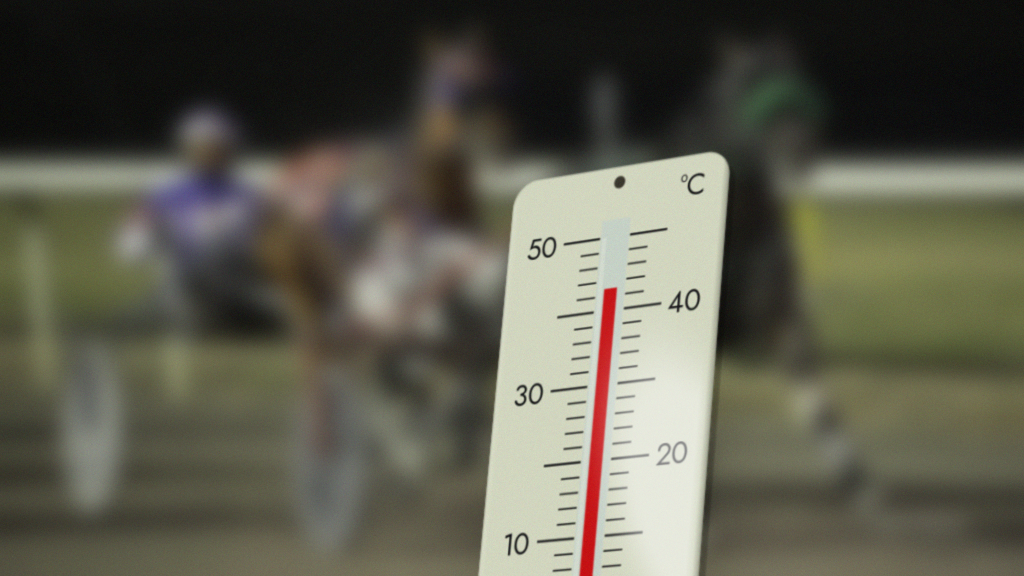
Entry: 43 °C
